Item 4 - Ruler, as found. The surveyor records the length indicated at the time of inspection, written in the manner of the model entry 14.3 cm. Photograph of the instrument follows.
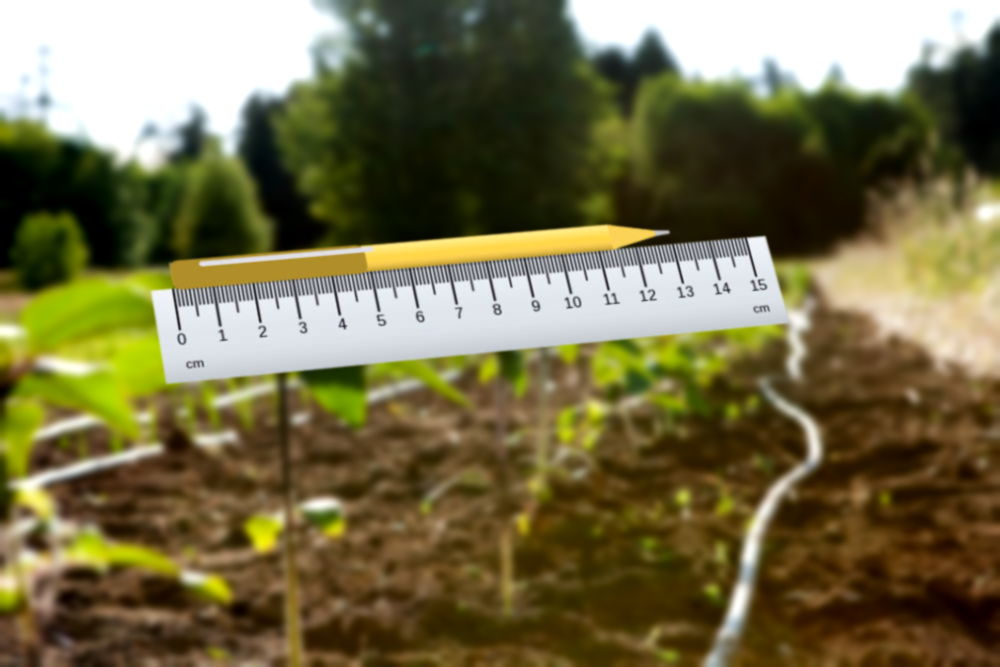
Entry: 13 cm
